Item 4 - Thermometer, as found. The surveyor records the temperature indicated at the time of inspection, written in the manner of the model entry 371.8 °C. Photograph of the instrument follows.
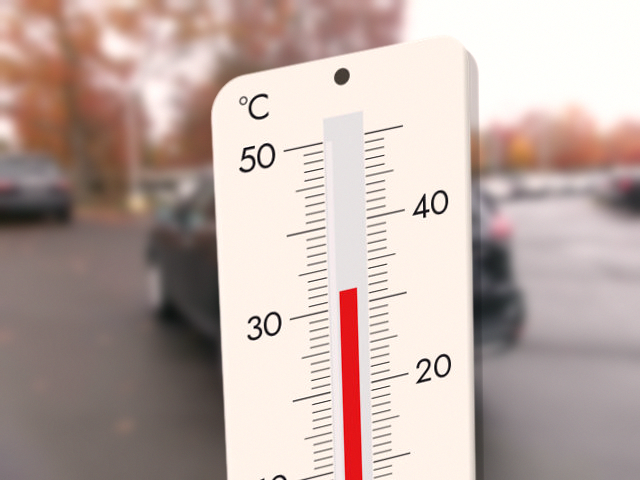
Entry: 32 °C
